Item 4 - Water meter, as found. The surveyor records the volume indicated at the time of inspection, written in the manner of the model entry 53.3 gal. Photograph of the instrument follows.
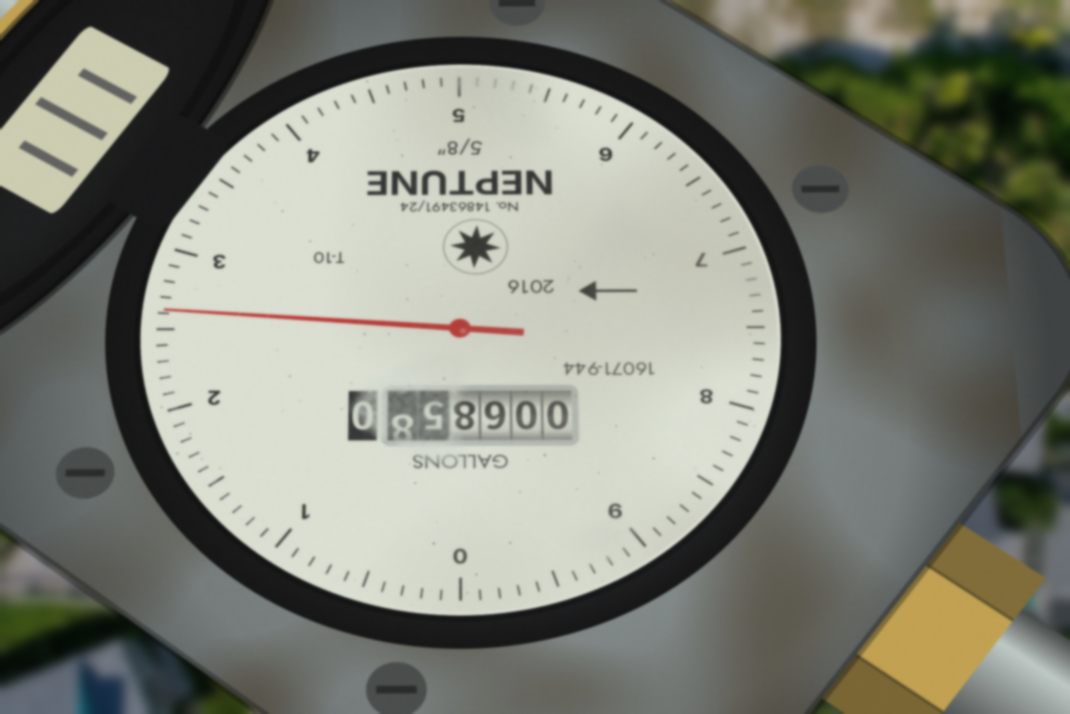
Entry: 68582.6 gal
